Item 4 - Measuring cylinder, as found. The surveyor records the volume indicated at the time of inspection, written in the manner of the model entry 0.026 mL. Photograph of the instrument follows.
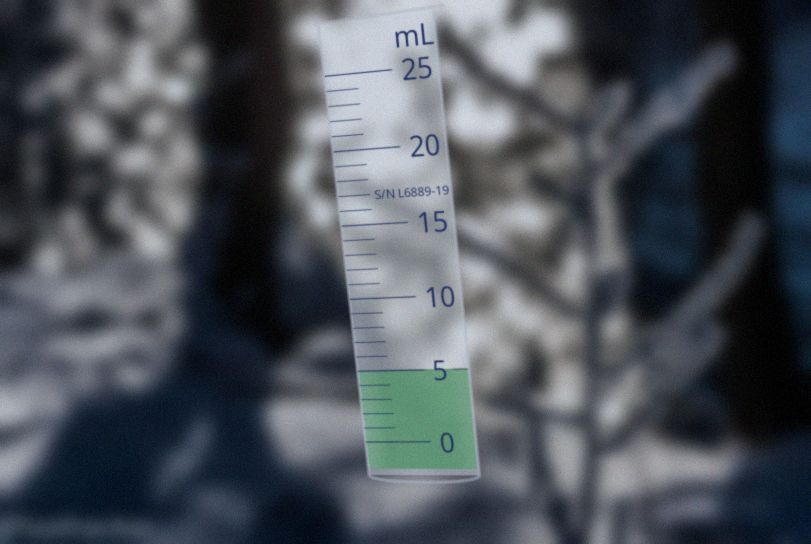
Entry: 5 mL
